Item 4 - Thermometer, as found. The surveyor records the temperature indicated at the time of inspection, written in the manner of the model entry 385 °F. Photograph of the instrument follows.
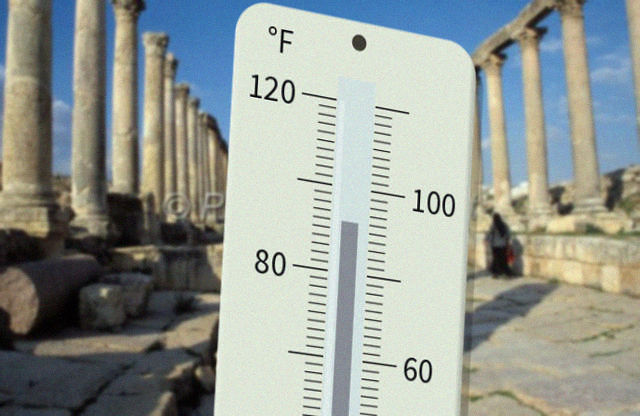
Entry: 92 °F
